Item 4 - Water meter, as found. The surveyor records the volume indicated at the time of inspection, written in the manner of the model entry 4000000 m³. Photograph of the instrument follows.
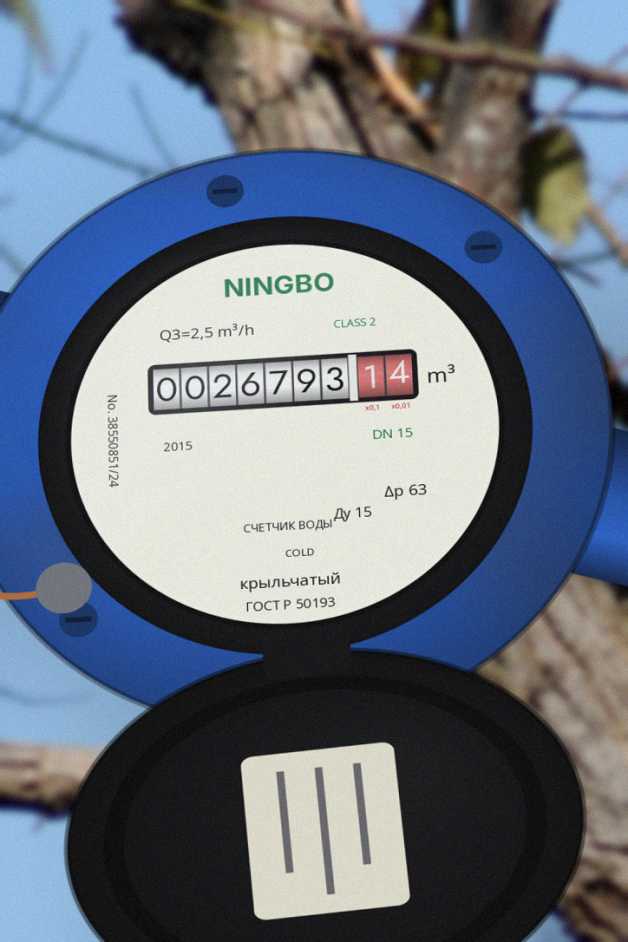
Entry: 26793.14 m³
